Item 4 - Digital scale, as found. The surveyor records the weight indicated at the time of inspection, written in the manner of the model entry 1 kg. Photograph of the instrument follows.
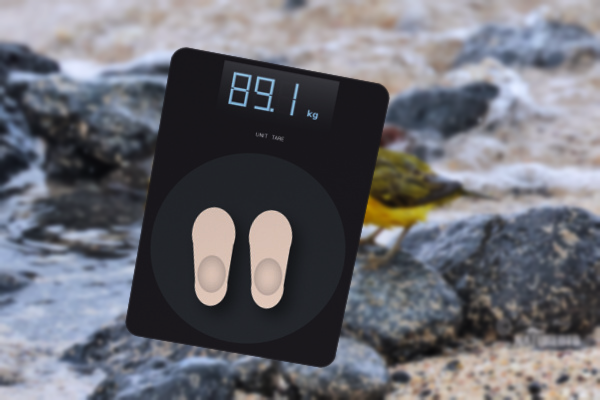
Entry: 89.1 kg
